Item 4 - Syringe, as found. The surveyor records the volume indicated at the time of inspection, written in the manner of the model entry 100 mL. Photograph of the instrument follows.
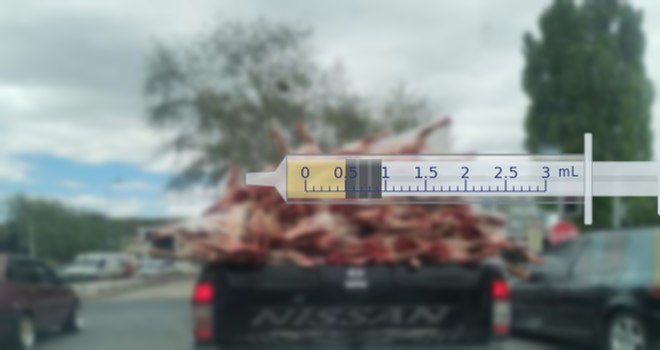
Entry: 0.5 mL
